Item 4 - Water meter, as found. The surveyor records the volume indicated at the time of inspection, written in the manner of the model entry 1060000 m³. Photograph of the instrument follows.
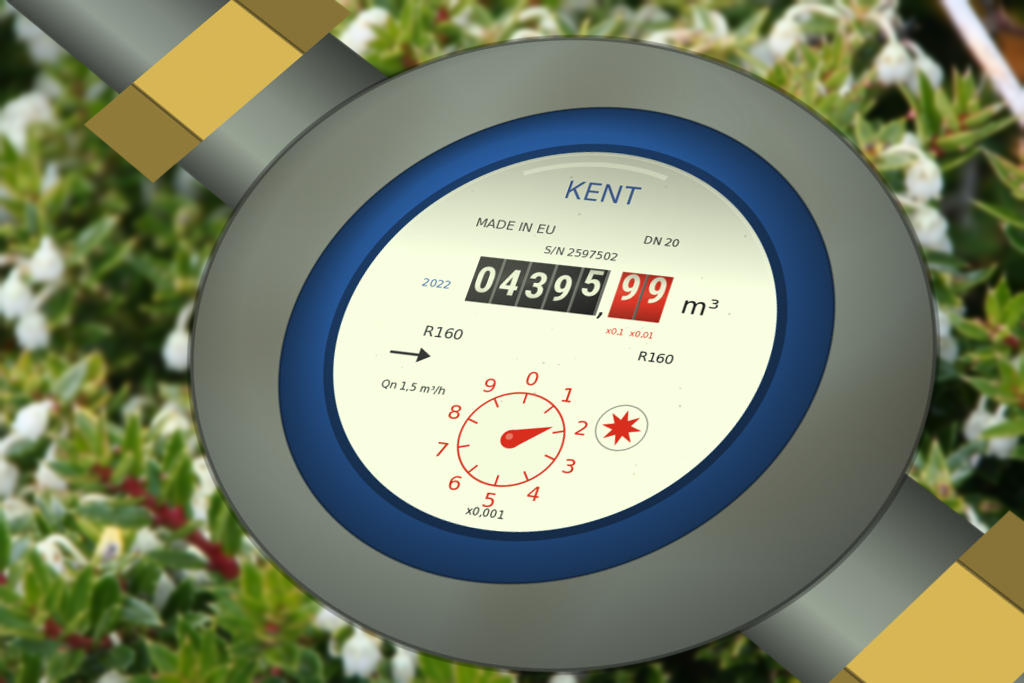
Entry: 4395.991 m³
